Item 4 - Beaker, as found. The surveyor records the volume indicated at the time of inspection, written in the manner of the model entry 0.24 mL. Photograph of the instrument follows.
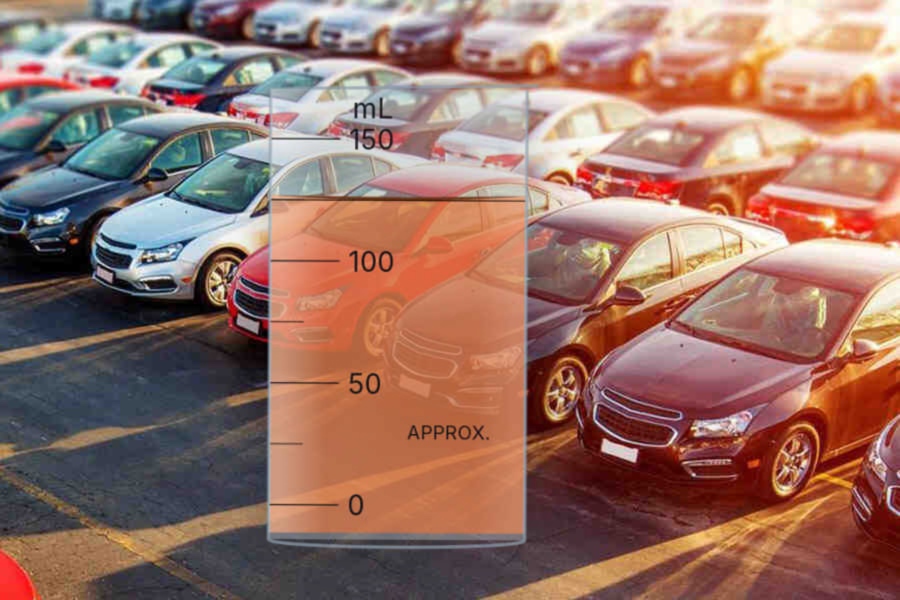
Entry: 125 mL
